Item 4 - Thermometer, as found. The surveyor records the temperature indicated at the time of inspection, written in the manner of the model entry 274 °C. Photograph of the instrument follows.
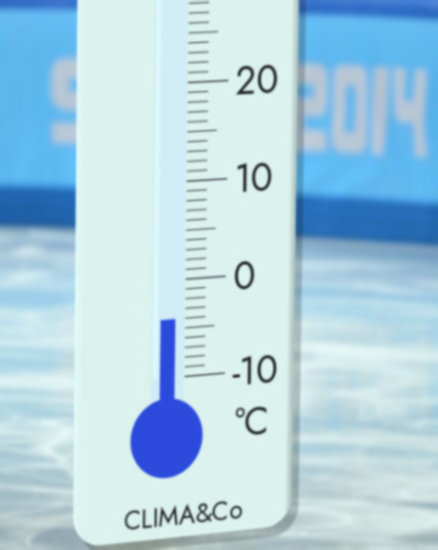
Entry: -4 °C
